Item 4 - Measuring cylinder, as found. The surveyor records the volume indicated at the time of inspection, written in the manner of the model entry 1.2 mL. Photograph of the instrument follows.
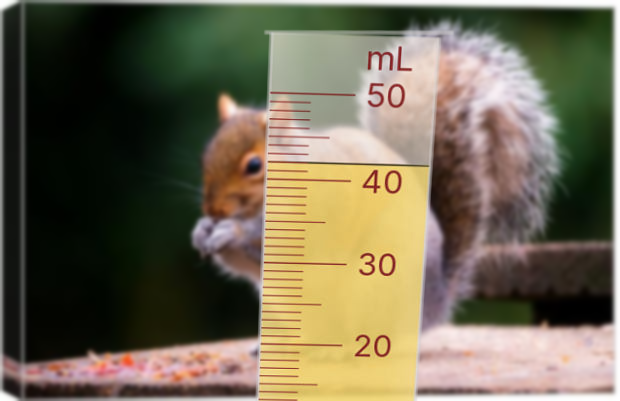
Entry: 42 mL
